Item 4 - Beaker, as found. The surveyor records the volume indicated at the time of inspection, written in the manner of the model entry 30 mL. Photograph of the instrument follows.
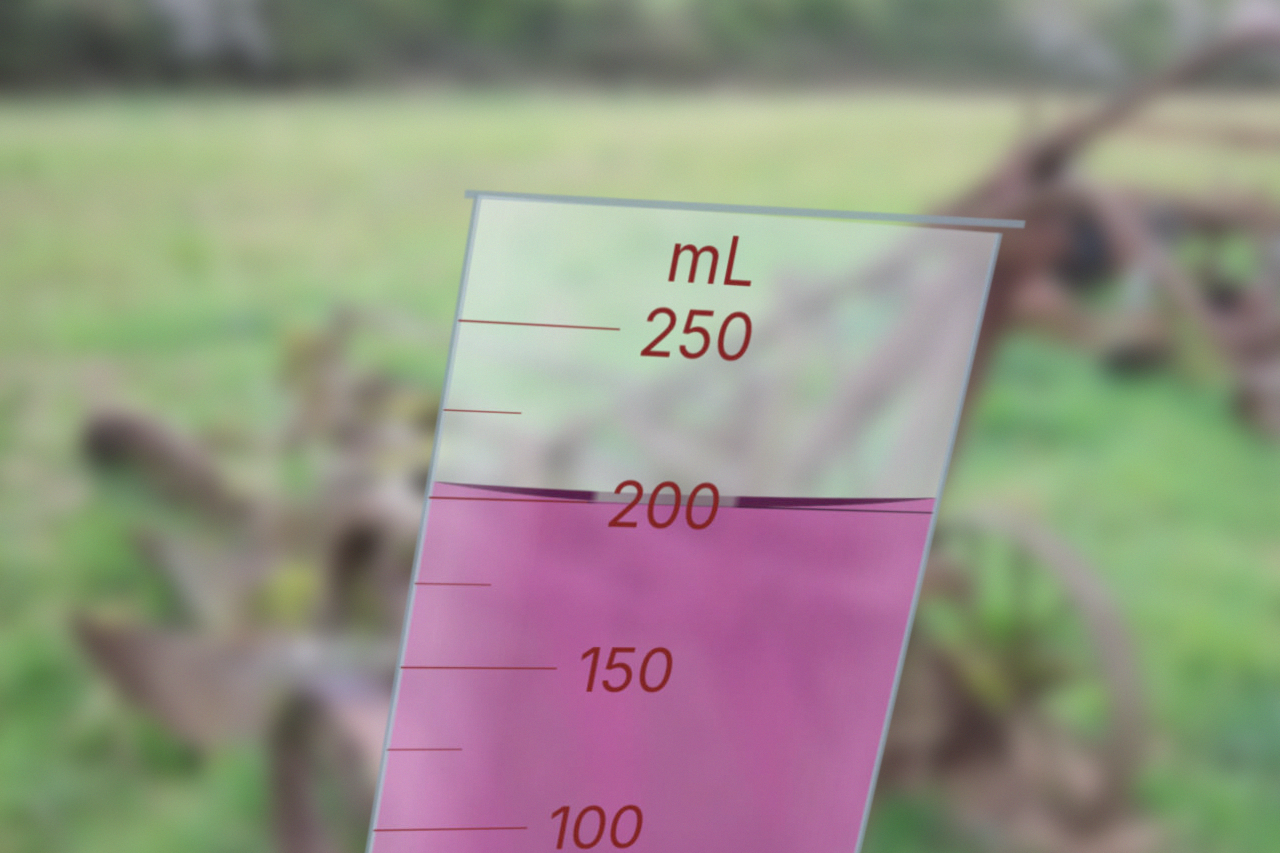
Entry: 200 mL
